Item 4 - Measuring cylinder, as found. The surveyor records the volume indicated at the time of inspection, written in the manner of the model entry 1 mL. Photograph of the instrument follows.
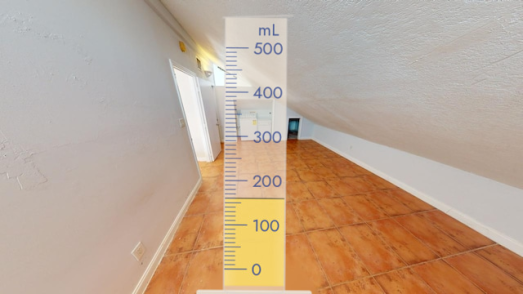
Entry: 160 mL
